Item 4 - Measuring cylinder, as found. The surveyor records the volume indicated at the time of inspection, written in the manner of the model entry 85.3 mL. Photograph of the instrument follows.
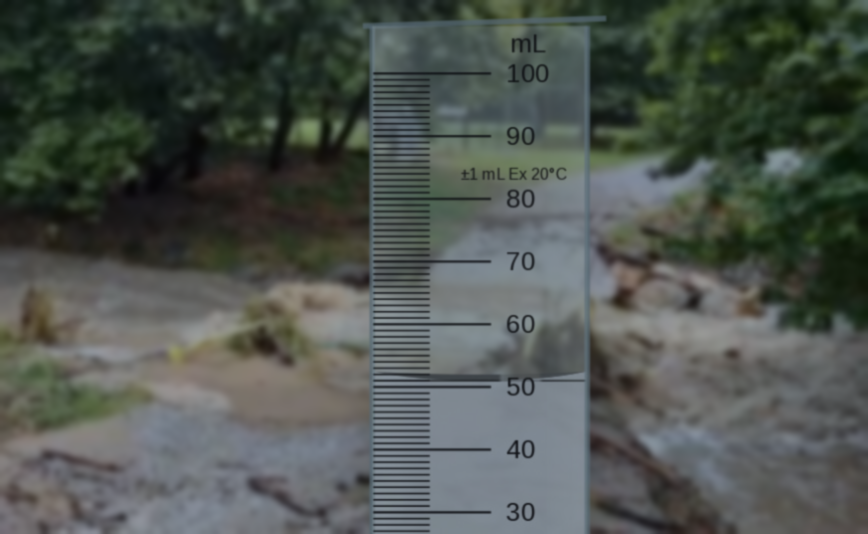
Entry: 51 mL
